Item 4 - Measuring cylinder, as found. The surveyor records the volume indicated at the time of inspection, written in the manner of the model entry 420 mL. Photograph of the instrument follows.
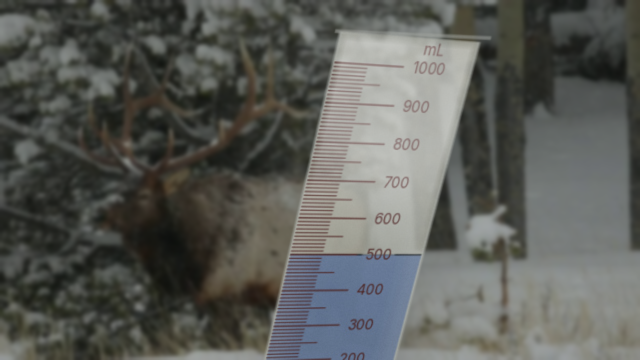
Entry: 500 mL
